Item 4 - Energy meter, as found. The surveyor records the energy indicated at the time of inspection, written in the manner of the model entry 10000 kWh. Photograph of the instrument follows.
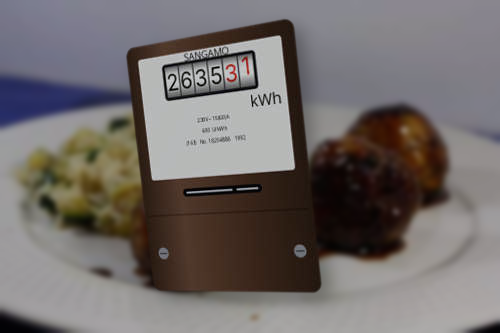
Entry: 2635.31 kWh
